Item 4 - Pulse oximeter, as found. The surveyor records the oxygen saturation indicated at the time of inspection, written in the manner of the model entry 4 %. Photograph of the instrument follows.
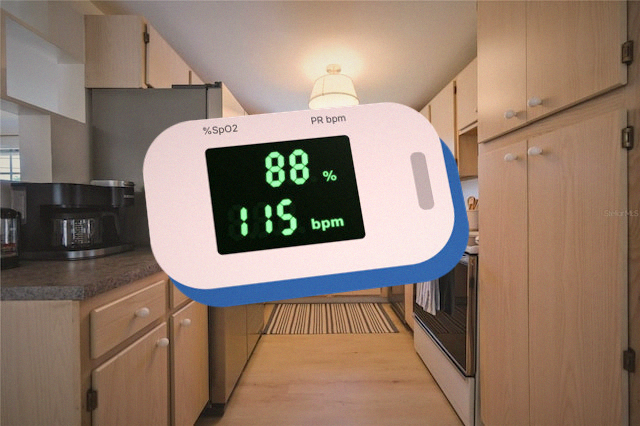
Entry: 88 %
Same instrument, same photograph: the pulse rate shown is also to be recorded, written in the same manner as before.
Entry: 115 bpm
